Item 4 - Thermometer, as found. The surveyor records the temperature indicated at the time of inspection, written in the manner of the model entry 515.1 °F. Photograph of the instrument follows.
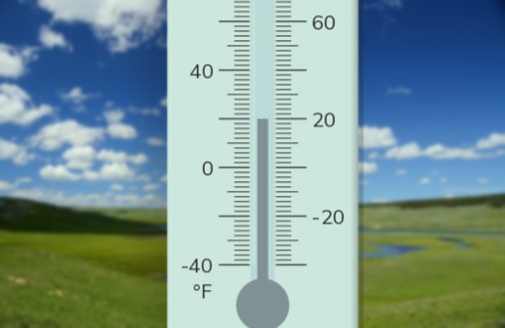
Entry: 20 °F
